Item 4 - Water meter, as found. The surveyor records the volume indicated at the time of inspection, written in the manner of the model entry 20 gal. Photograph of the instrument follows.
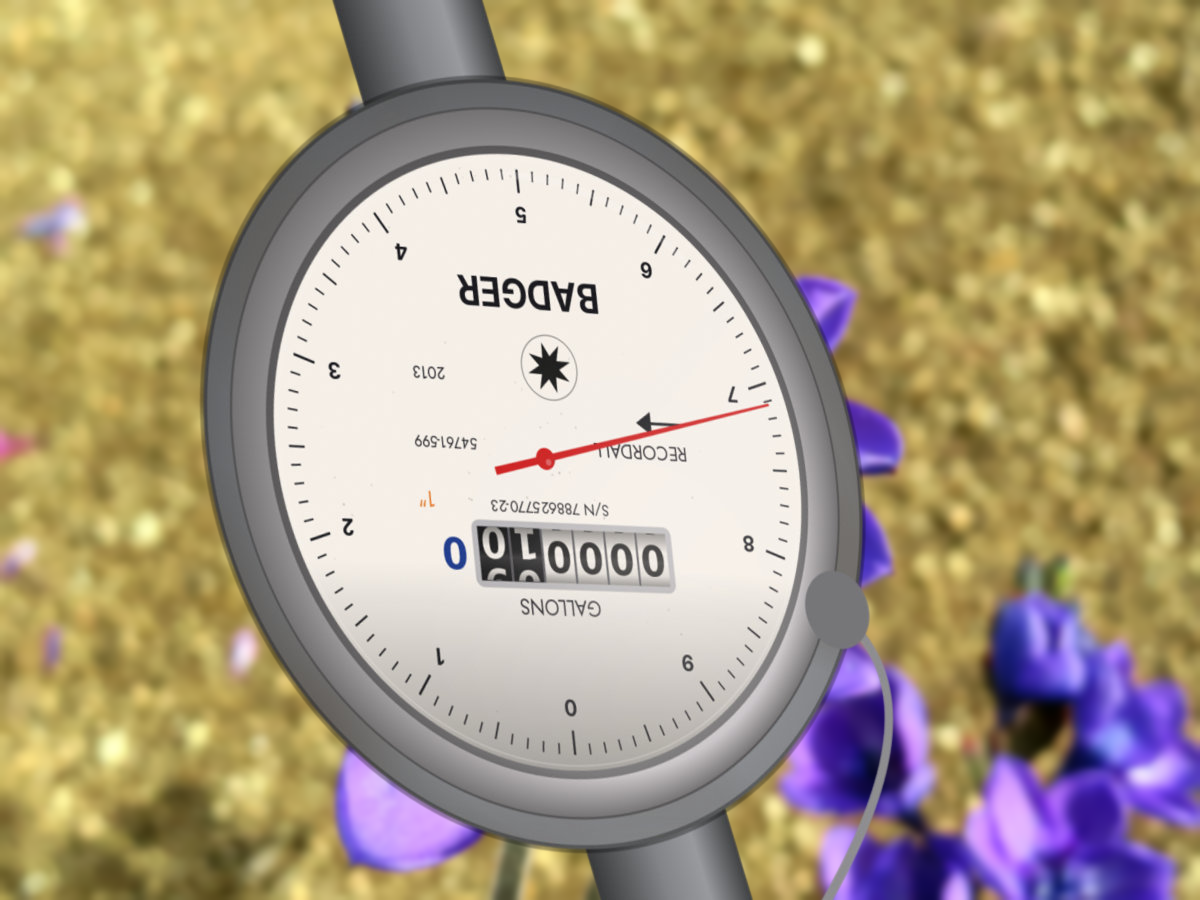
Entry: 97.1 gal
